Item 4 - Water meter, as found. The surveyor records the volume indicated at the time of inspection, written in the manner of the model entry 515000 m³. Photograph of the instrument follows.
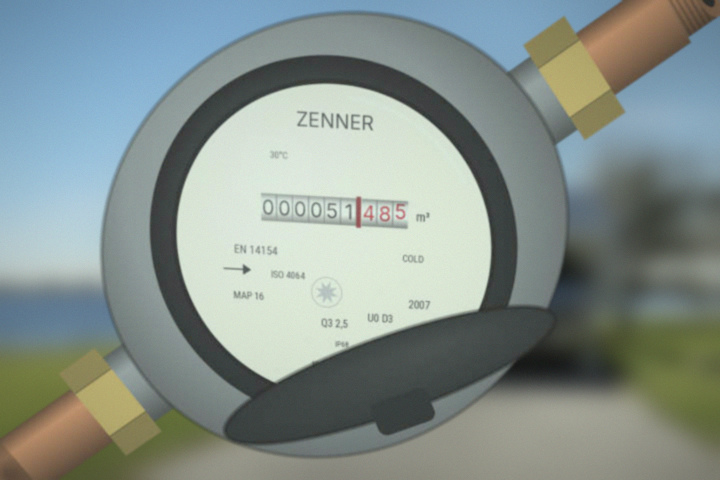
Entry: 51.485 m³
